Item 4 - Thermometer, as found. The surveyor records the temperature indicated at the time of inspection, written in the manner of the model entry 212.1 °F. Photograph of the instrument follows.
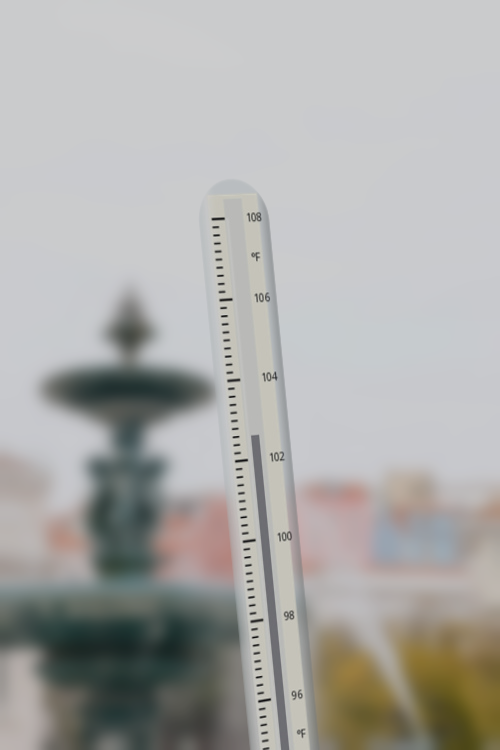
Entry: 102.6 °F
